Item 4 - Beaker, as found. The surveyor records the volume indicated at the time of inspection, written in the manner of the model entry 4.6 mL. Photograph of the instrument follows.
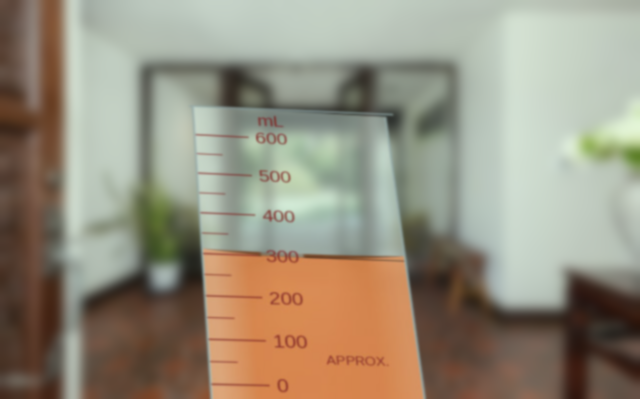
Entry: 300 mL
